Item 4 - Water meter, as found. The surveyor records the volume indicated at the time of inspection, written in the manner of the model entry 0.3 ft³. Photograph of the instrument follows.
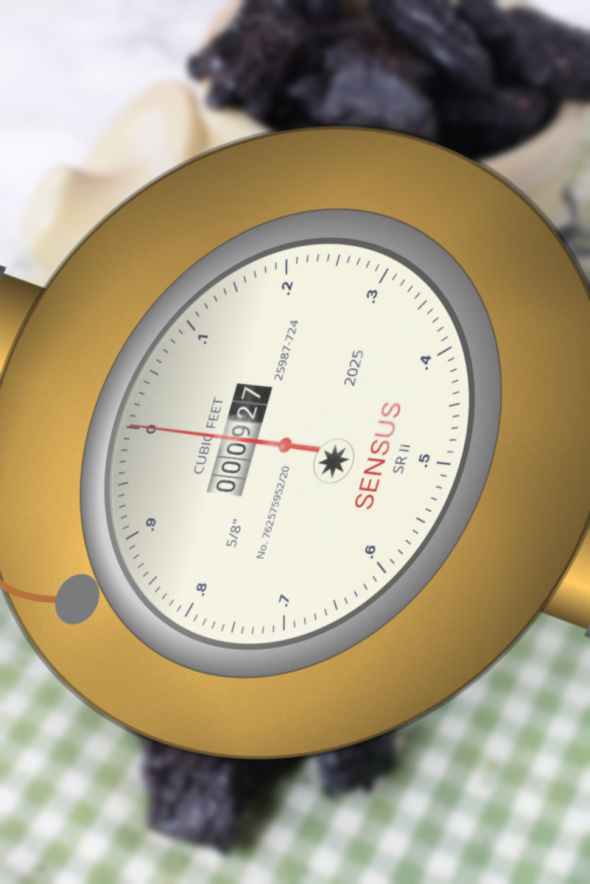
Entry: 927.00 ft³
